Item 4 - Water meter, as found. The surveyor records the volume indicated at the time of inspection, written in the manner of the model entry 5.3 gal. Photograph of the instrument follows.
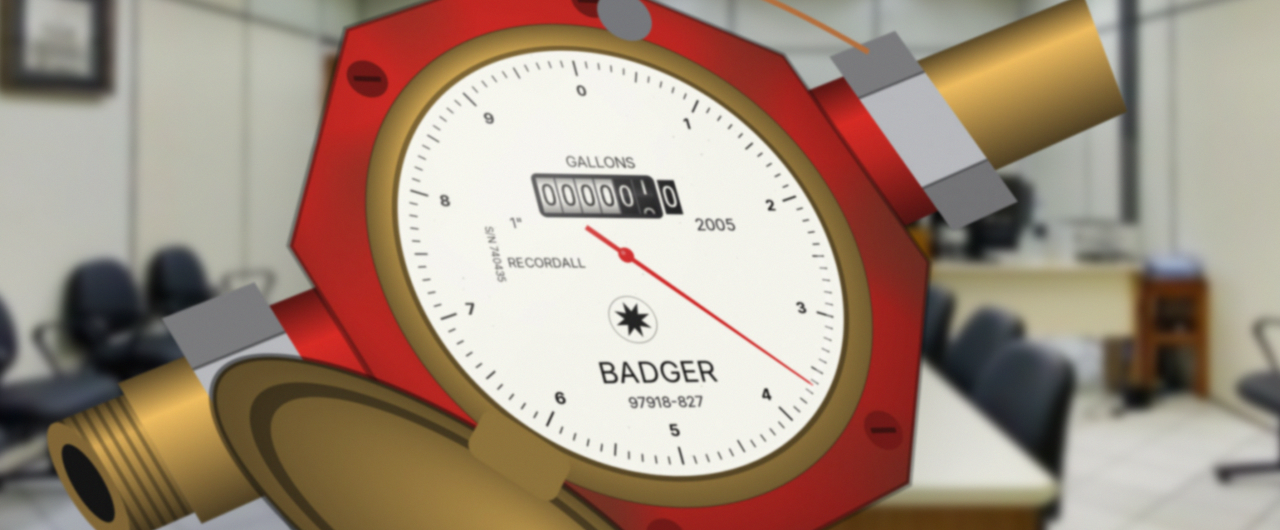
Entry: 13.6 gal
